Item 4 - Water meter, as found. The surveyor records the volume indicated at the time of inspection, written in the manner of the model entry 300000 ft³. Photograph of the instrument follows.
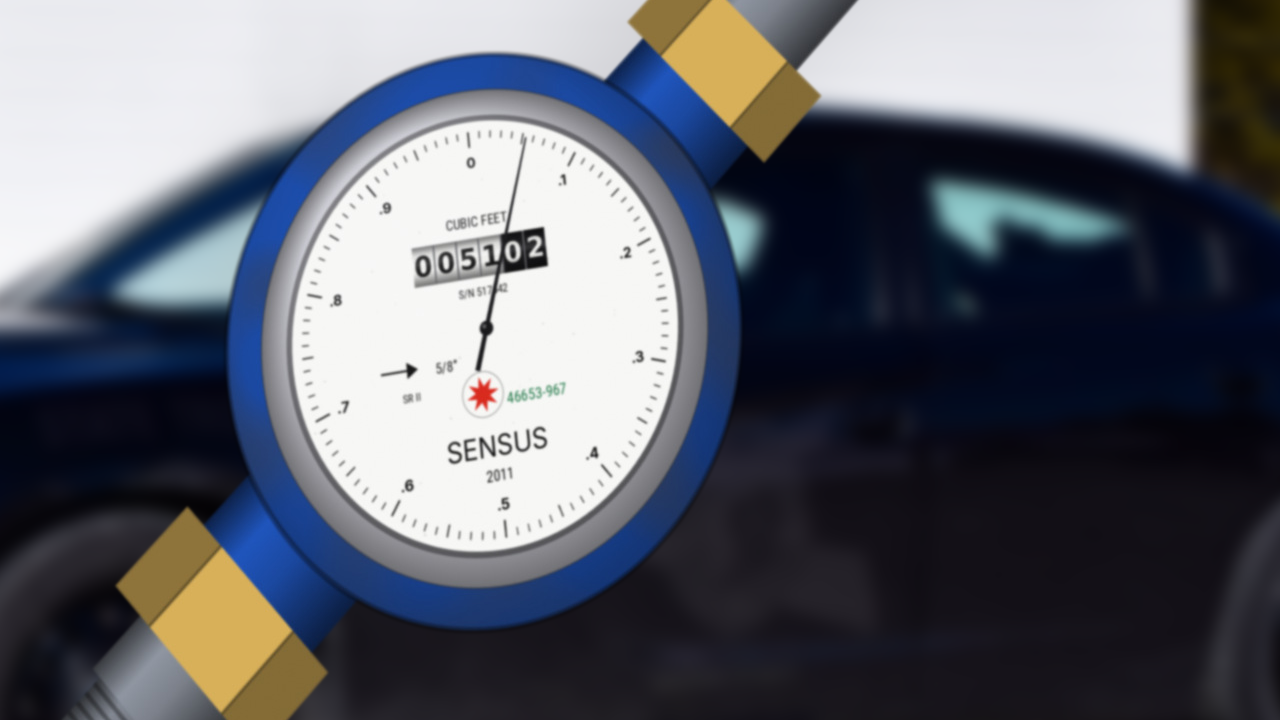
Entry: 5102.05 ft³
